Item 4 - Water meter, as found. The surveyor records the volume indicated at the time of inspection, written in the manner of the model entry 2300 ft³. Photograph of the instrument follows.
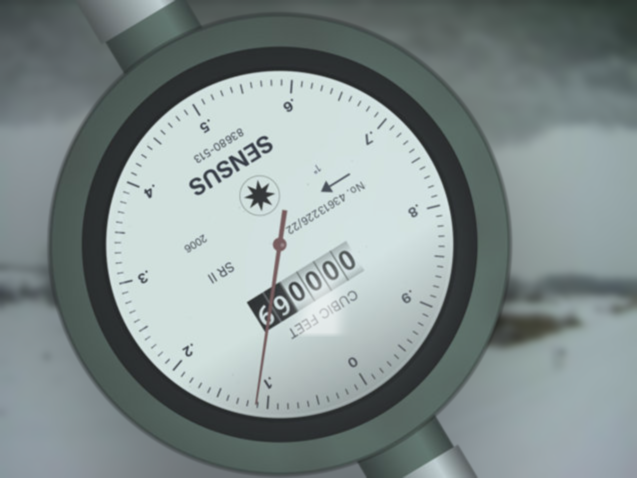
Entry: 69.11 ft³
